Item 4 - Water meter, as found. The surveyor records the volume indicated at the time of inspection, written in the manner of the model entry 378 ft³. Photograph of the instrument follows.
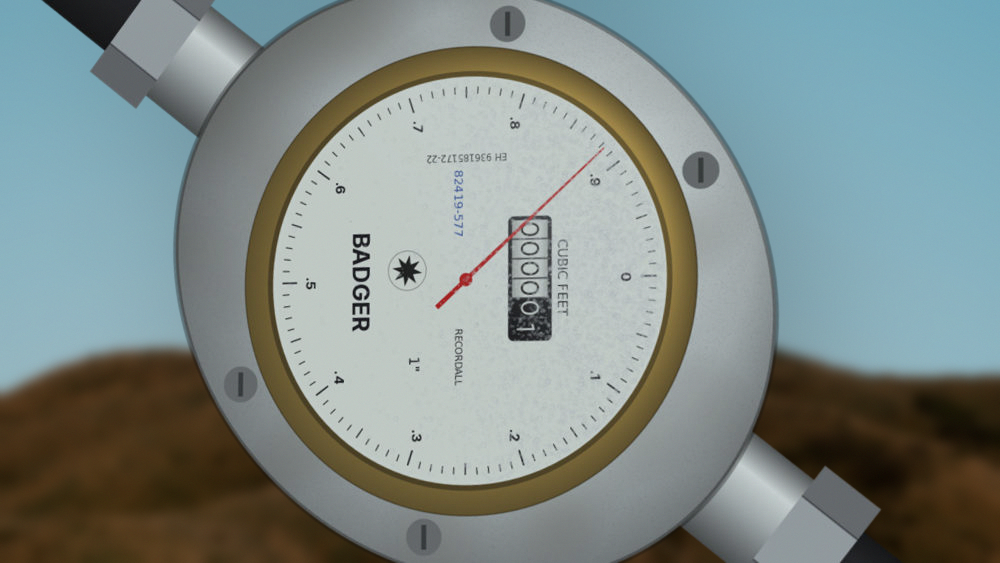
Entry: 0.88 ft³
